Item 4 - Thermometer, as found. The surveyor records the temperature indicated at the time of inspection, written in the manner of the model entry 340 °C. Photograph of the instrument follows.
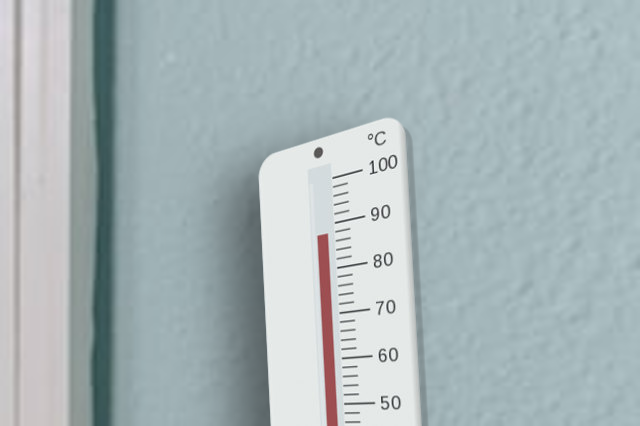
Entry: 88 °C
